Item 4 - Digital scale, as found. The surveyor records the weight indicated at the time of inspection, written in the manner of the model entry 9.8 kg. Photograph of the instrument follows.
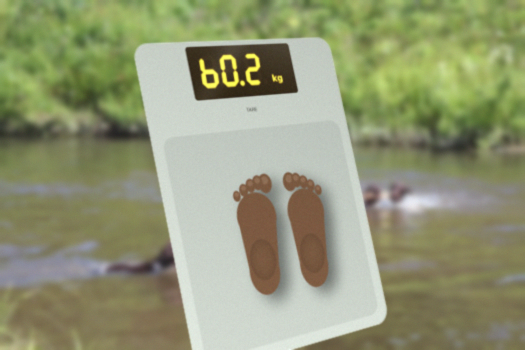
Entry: 60.2 kg
